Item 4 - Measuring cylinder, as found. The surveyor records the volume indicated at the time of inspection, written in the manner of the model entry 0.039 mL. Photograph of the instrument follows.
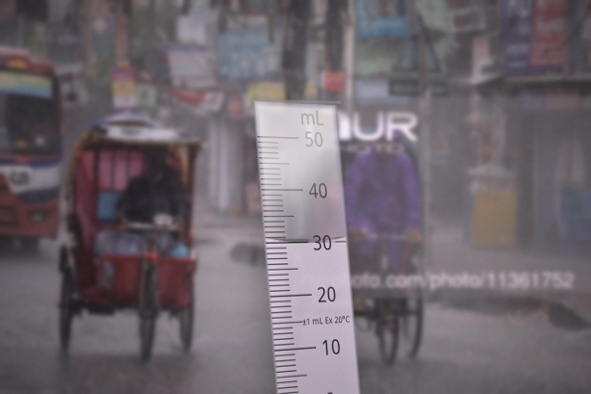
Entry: 30 mL
